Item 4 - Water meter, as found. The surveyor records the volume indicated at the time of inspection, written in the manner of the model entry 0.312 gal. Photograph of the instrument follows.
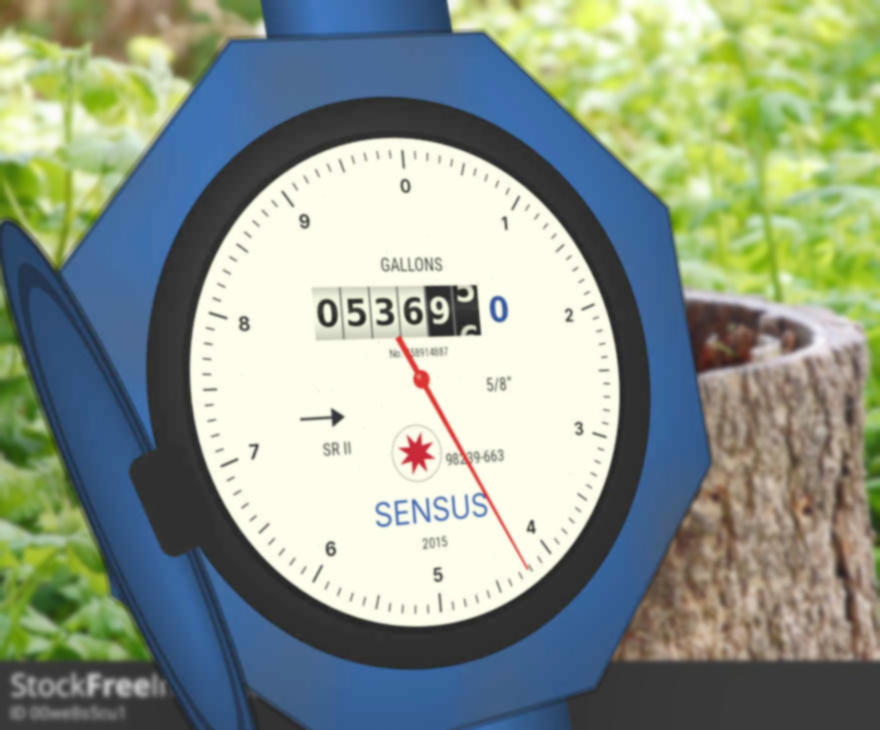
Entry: 536954.2 gal
